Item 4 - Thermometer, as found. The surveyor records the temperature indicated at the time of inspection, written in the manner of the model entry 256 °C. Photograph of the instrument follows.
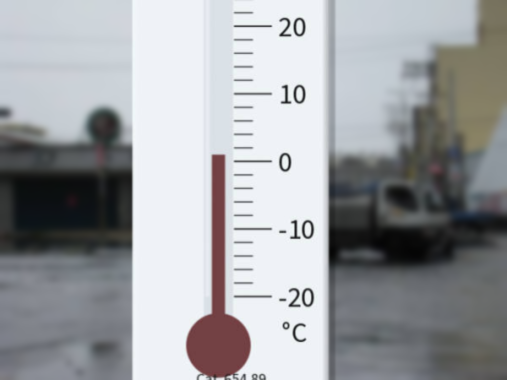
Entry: 1 °C
